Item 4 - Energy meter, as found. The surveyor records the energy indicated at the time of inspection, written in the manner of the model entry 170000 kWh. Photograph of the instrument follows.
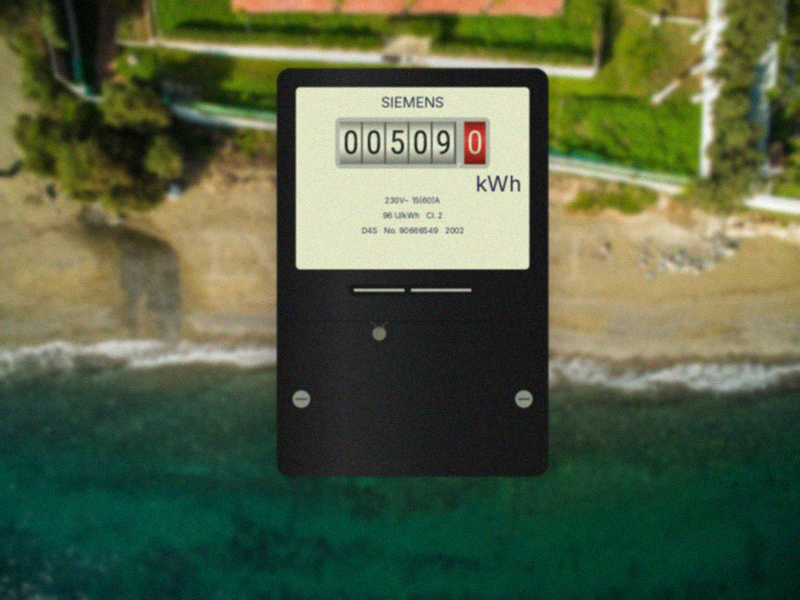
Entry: 509.0 kWh
